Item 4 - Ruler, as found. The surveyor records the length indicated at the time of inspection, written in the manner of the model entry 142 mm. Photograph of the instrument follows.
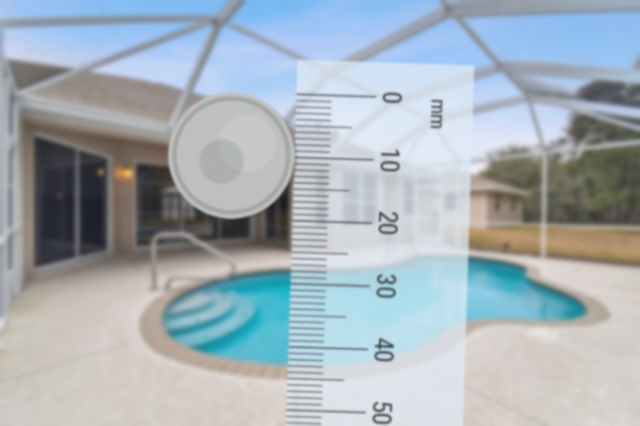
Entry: 20 mm
